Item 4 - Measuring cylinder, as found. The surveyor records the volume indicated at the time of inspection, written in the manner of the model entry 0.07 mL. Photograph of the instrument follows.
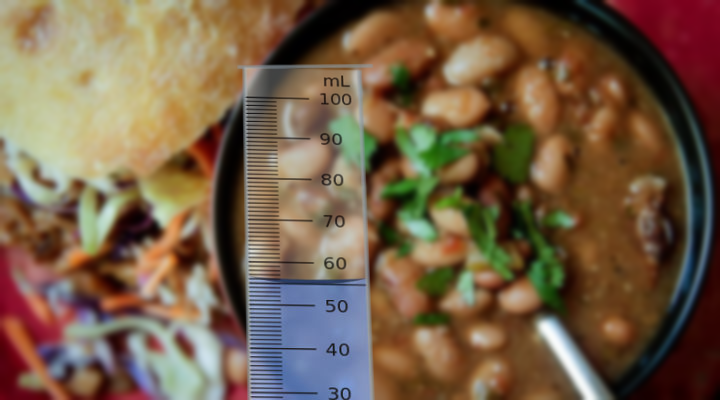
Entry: 55 mL
